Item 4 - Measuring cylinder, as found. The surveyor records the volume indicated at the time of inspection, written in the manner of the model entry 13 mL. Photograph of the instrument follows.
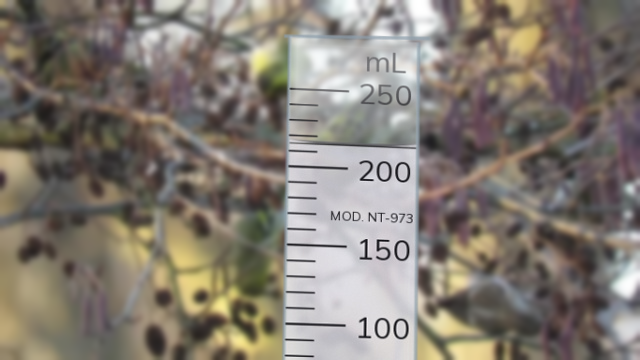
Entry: 215 mL
